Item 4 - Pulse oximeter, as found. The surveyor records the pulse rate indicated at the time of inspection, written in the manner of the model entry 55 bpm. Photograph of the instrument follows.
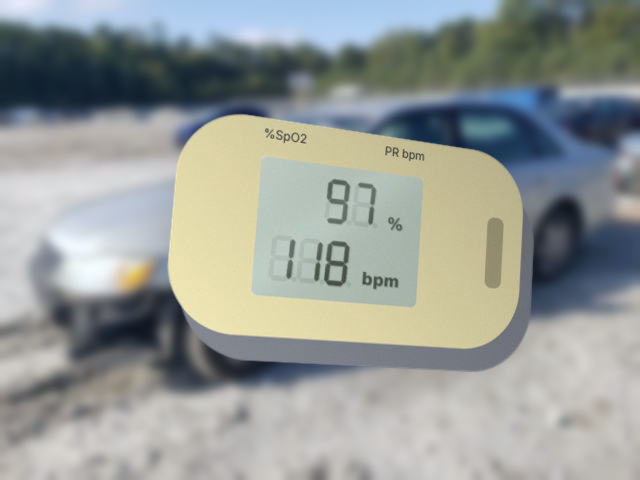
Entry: 118 bpm
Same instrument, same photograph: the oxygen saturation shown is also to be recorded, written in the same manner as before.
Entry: 97 %
